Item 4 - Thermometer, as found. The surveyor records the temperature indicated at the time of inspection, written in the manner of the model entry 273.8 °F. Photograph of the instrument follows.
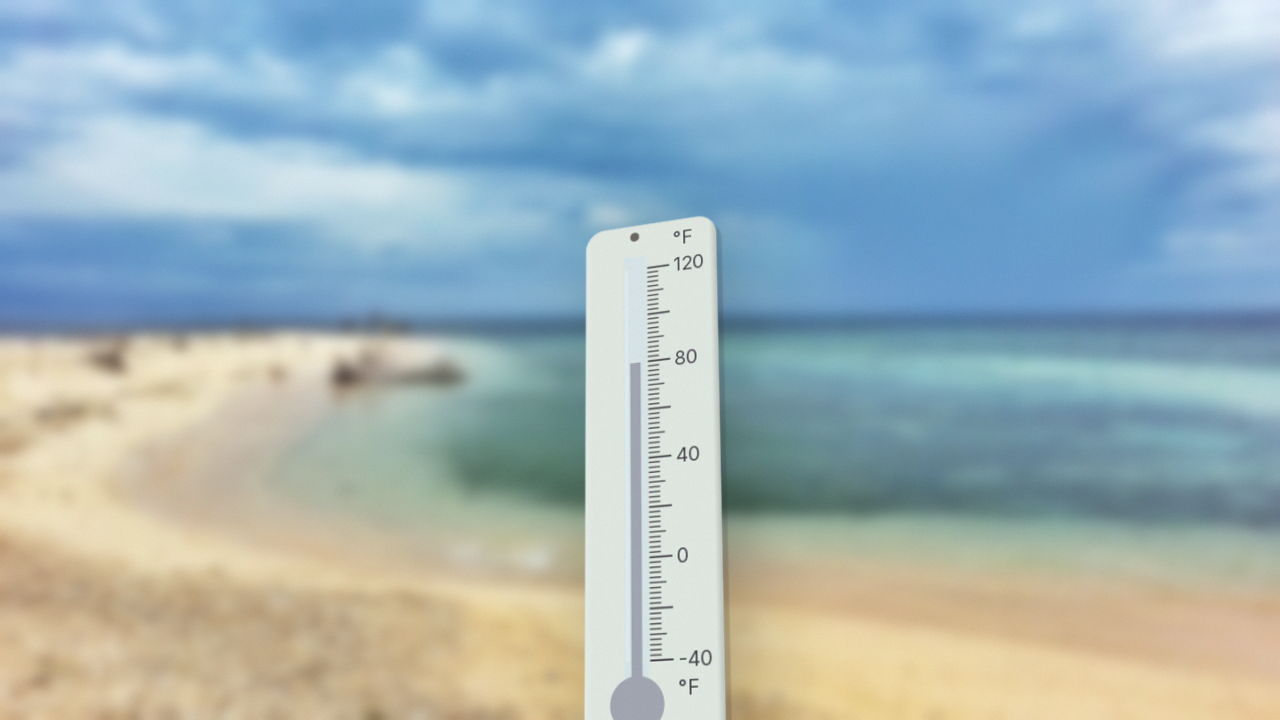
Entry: 80 °F
